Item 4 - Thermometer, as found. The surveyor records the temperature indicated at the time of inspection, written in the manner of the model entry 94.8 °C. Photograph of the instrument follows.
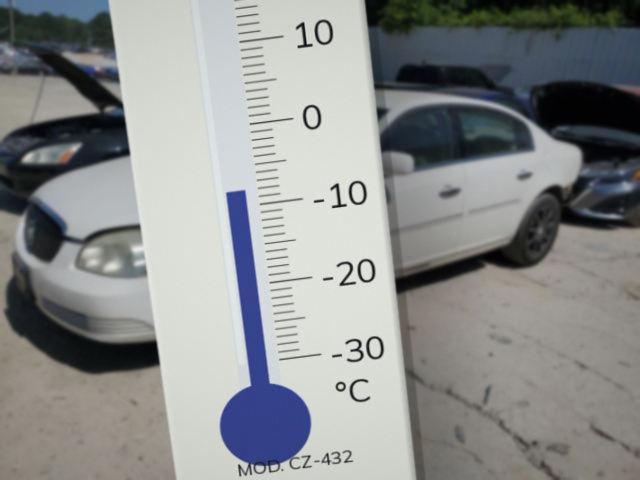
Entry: -8 °C
